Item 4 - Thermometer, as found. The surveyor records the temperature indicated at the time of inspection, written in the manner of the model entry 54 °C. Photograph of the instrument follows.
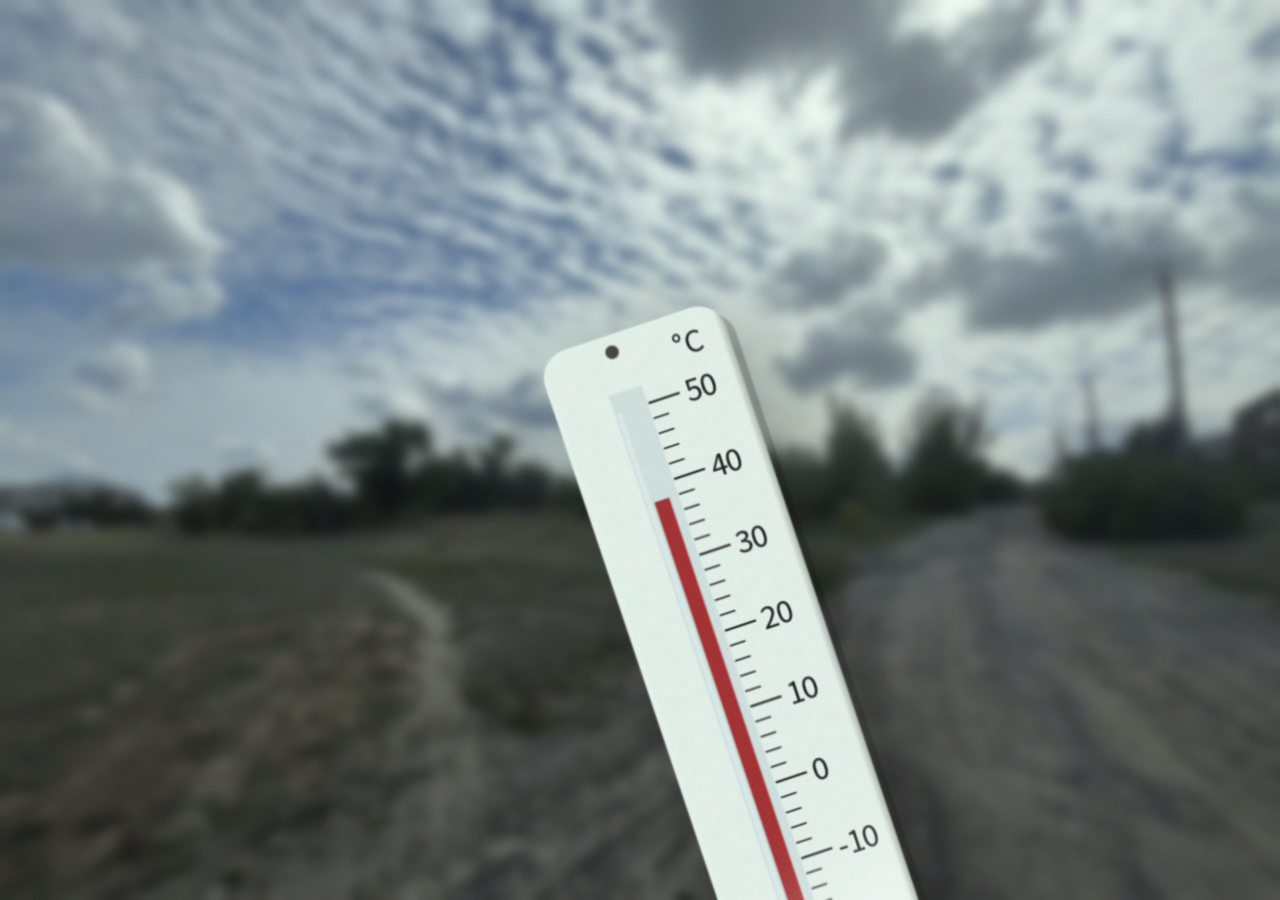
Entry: 38 °C
